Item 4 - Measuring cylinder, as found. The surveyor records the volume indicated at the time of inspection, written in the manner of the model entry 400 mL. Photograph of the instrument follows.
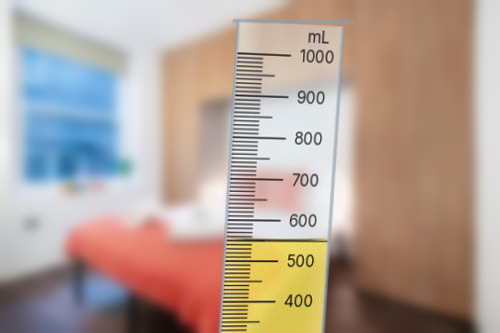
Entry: 550 mL
